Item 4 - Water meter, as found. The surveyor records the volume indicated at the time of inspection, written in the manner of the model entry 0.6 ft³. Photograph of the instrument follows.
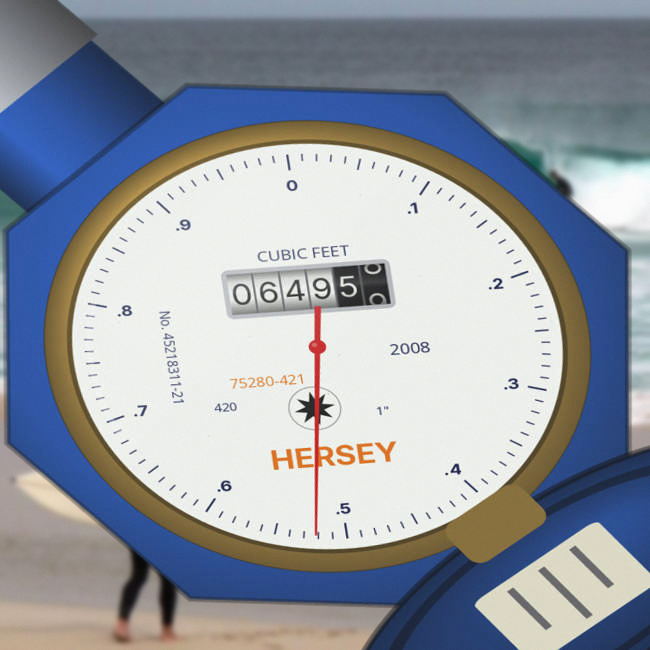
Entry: 64958.52 ft³
